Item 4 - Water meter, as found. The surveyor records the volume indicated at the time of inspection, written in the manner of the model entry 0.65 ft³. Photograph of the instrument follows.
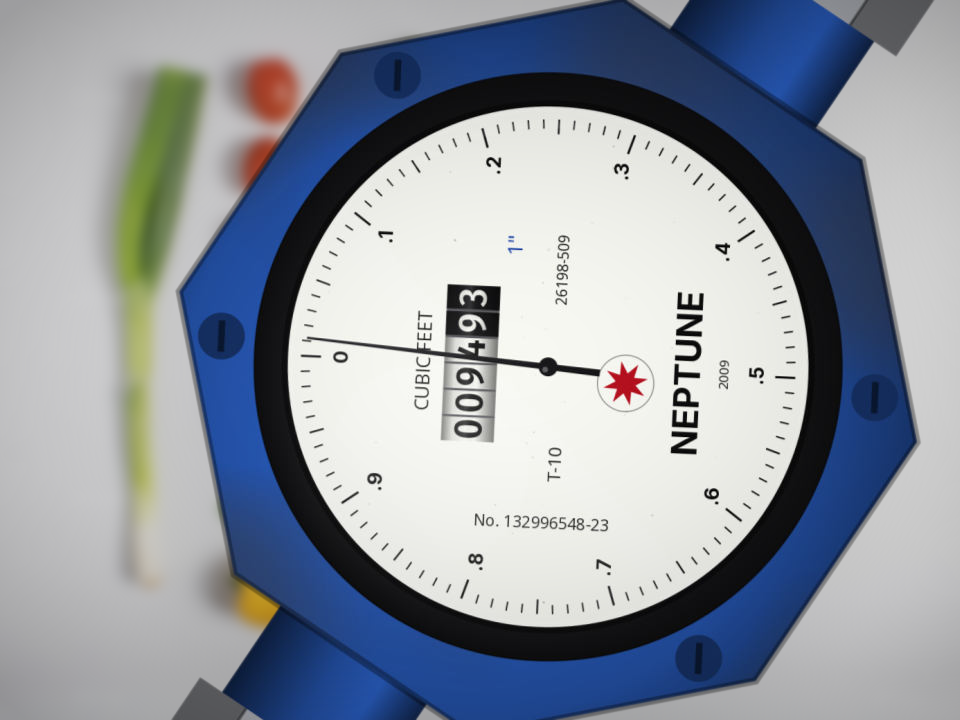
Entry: 9493.01 ft³
